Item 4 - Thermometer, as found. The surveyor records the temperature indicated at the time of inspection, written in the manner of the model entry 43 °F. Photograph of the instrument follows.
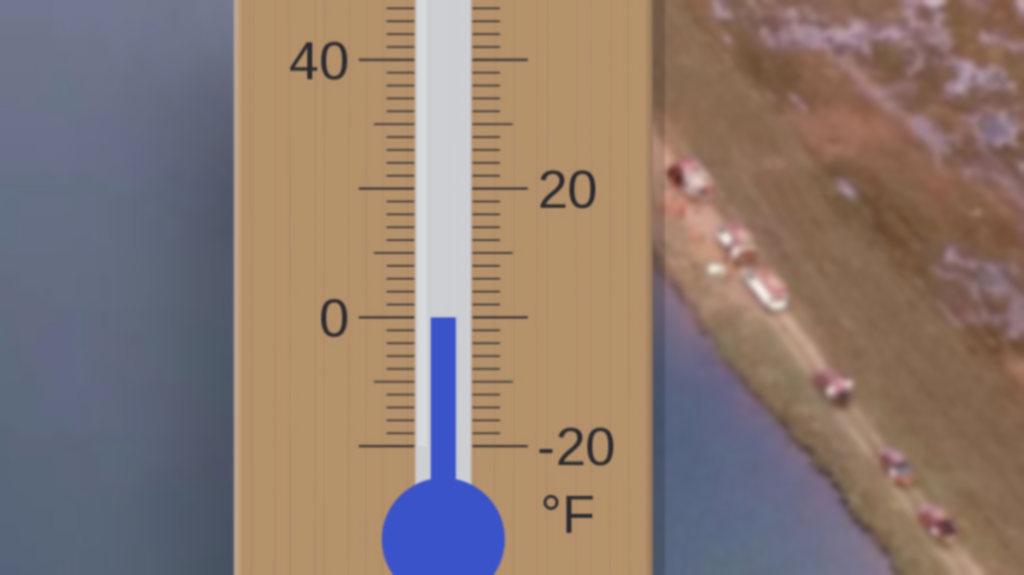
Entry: 0 °F
